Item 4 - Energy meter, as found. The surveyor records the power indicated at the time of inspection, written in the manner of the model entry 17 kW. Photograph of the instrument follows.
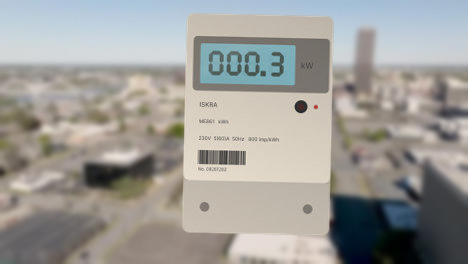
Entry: 0.3 kW
